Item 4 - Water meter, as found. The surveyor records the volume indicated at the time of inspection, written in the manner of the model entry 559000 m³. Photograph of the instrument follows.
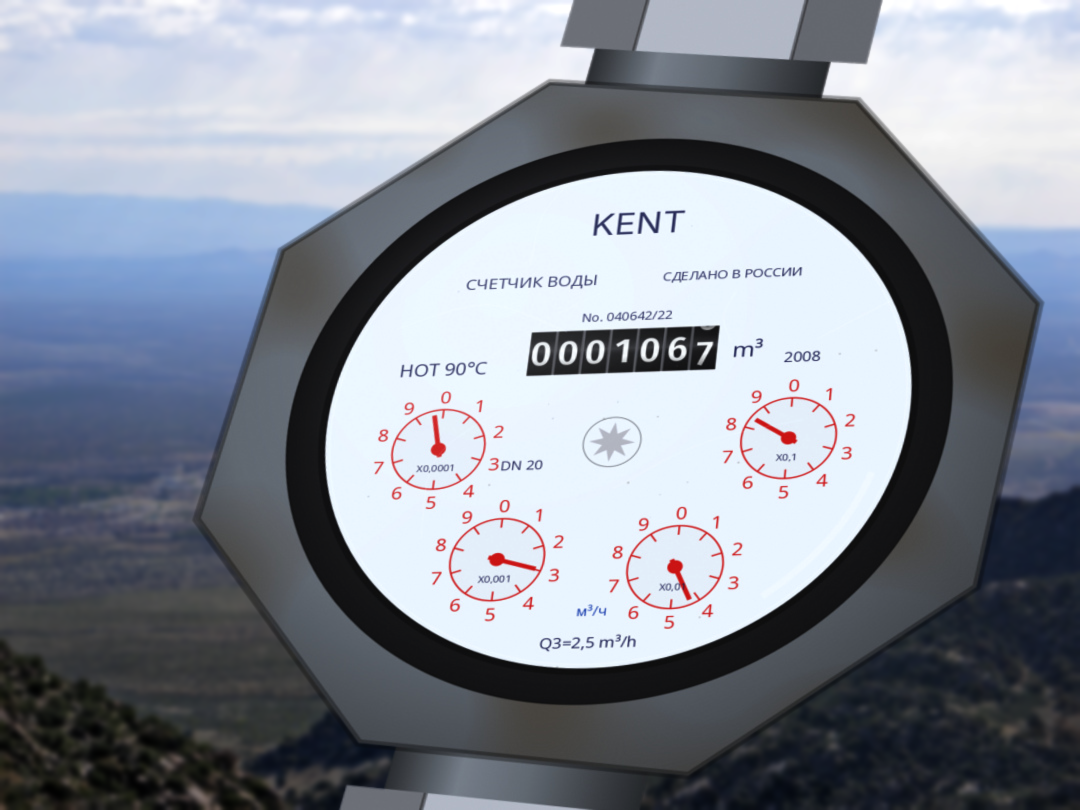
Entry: 1066.8429 m³
